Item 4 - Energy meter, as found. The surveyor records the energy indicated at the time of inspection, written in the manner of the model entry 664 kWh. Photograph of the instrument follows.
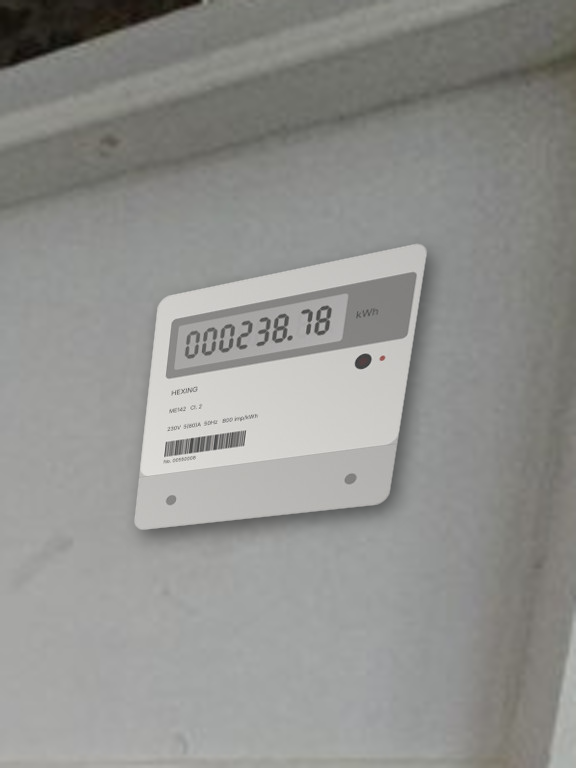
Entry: 238.78 kWh
